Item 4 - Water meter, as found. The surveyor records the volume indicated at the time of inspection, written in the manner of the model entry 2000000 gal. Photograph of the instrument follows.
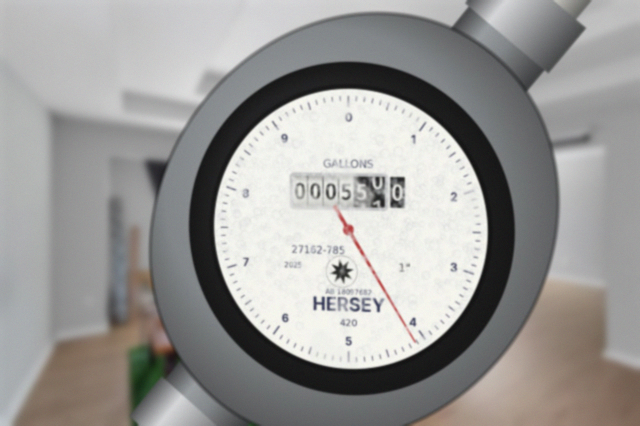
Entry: 5504.1 gal
